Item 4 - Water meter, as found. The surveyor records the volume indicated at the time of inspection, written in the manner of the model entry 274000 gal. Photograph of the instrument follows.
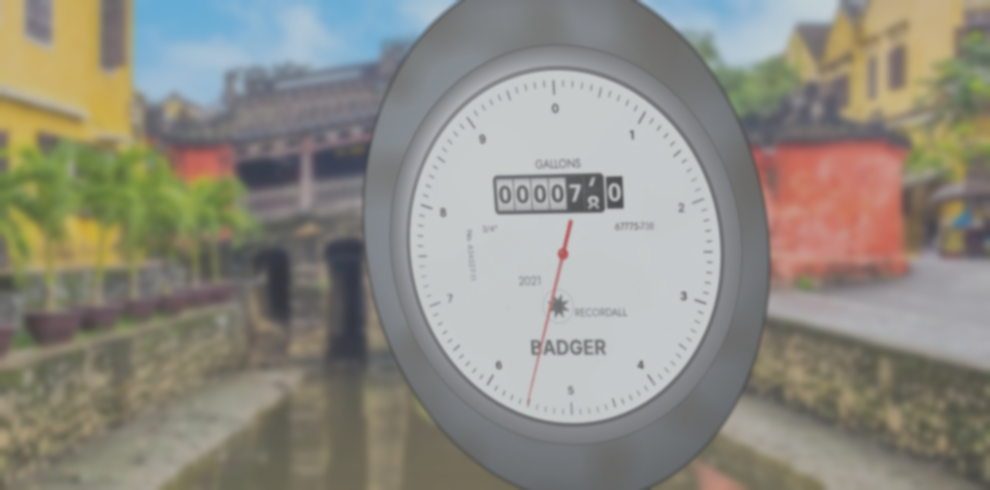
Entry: 775.5 gal
